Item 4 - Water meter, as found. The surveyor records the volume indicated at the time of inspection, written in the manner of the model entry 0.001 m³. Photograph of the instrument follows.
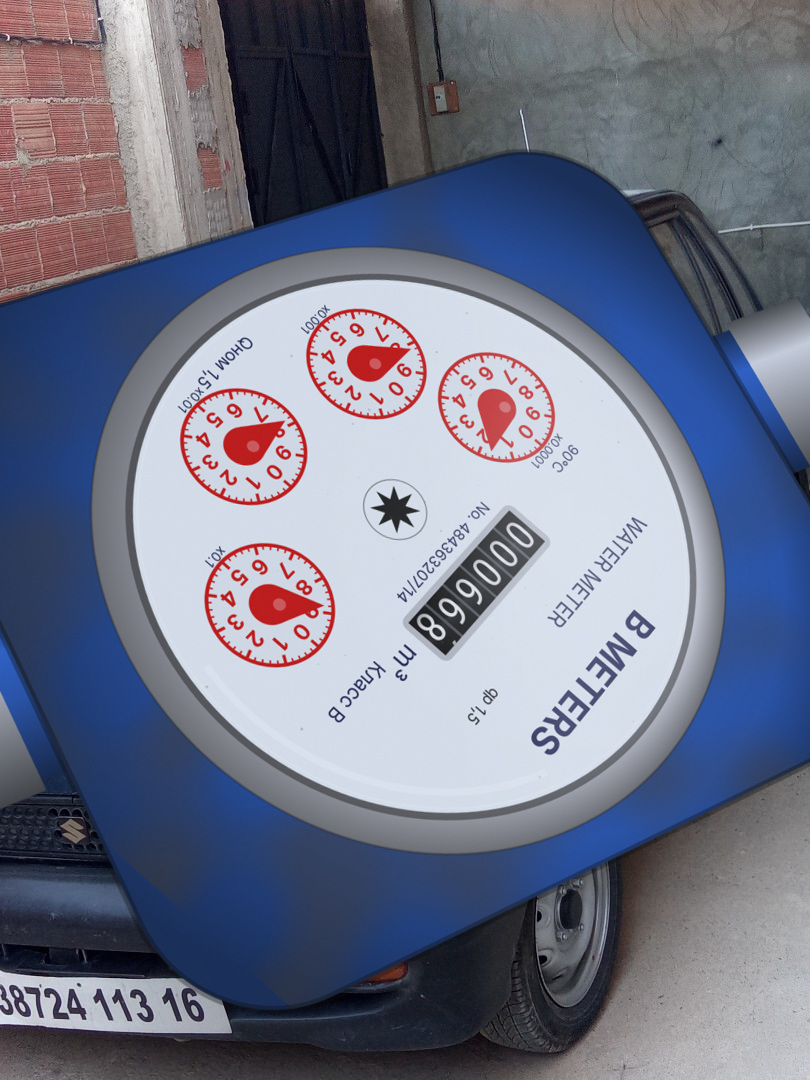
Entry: 667.8781 m³
